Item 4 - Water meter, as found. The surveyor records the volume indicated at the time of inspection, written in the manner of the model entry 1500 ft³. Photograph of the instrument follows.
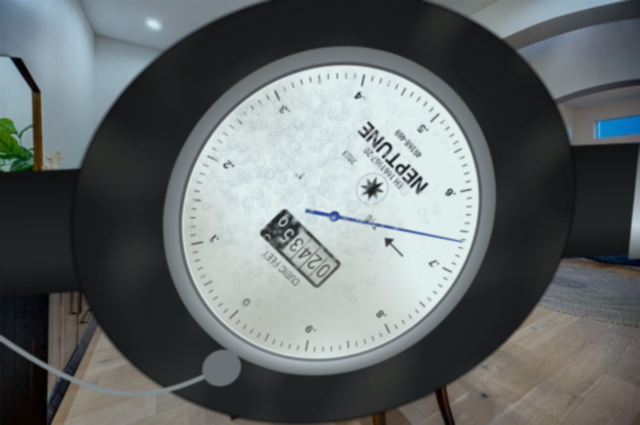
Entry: 24358.66 ft³
